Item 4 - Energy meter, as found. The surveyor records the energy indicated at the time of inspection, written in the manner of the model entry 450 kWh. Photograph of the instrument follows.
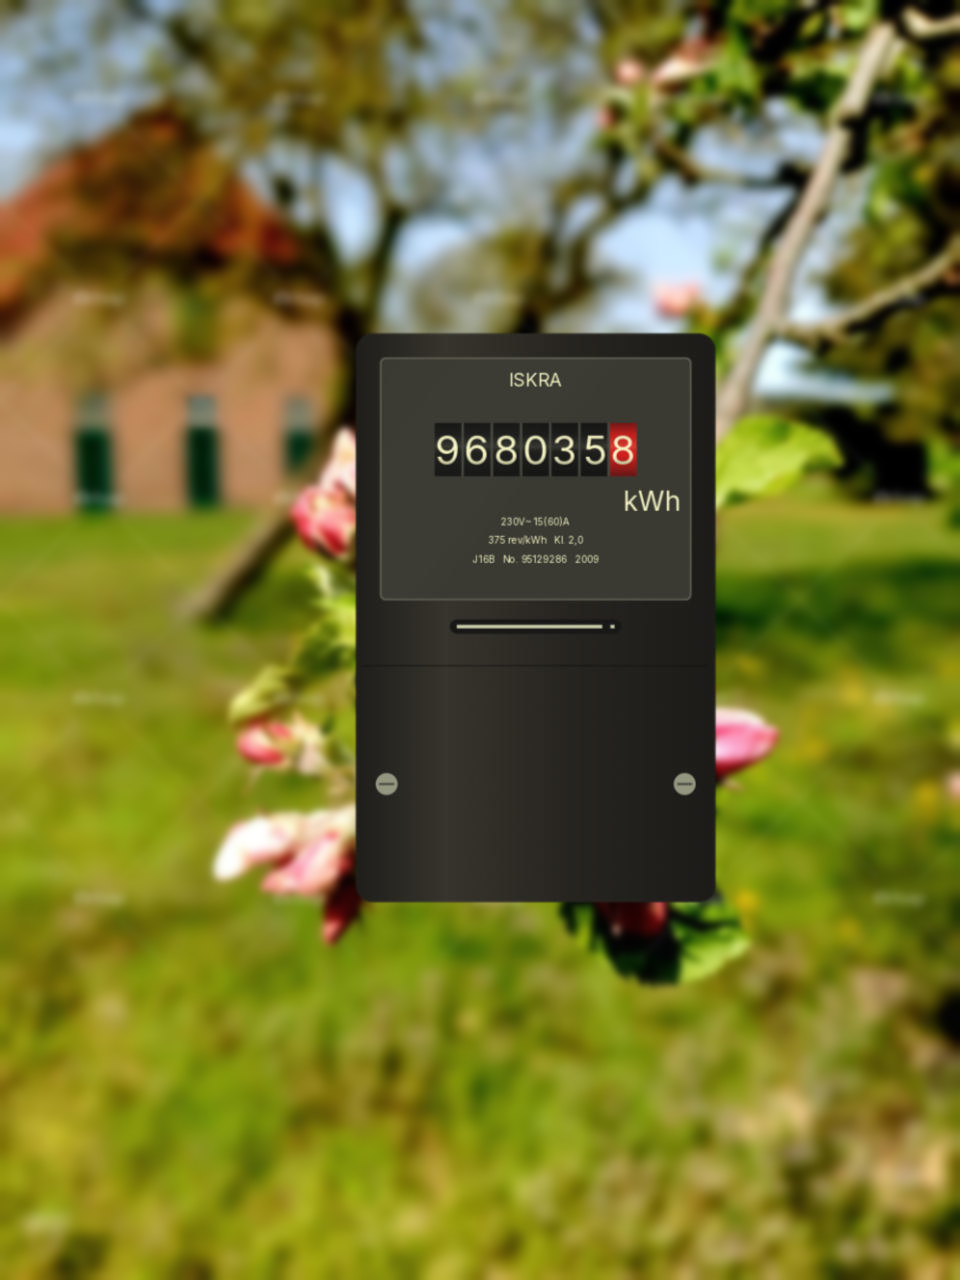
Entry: 968035.8 kWh
